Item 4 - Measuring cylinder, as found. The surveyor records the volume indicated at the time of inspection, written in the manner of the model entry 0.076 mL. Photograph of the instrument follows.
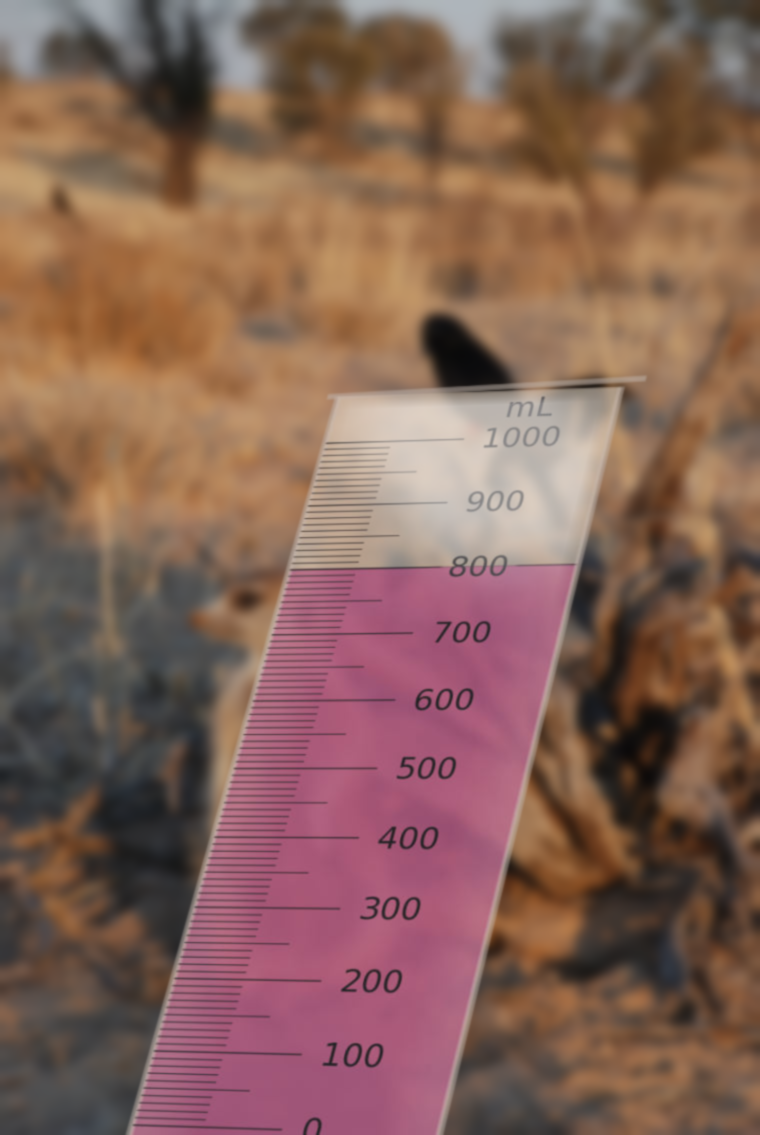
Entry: 800 mL
